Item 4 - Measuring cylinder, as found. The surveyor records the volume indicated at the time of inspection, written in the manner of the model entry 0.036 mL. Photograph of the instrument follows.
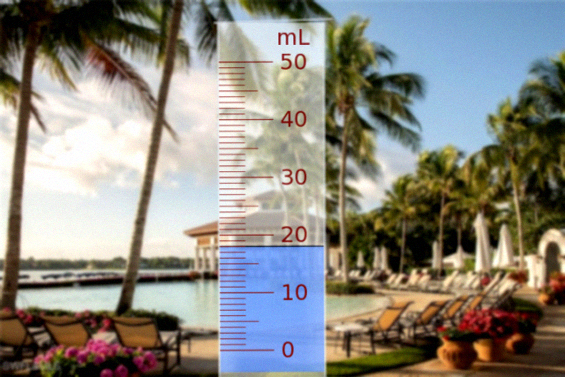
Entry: 18 mL
